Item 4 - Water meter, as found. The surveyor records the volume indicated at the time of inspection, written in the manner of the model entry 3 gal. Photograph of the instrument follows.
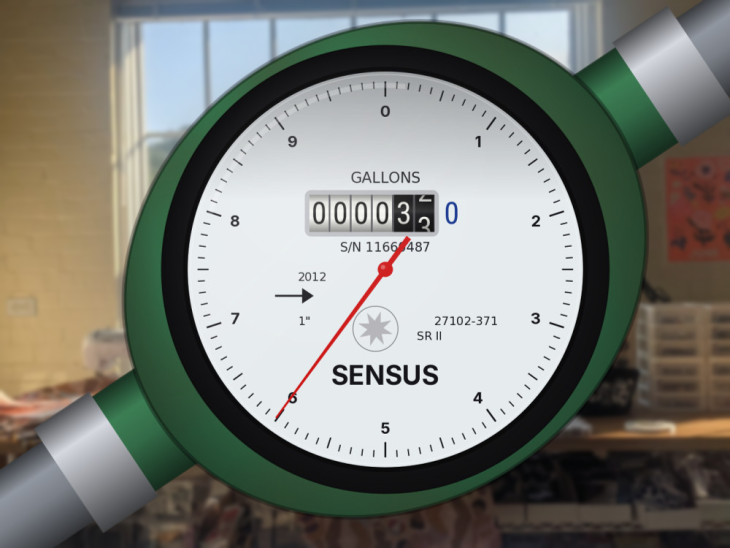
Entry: 326.0 gal
